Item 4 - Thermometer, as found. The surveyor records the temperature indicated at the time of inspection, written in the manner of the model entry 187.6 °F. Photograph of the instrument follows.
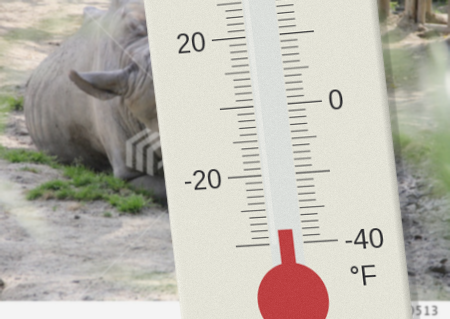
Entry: -36 °F
